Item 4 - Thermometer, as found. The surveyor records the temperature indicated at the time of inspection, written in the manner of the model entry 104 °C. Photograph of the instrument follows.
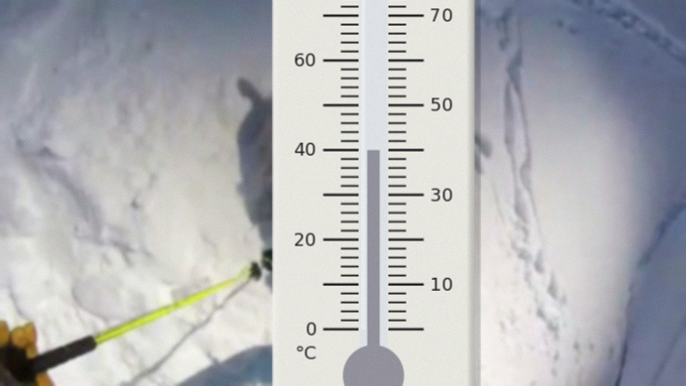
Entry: 40 °C
